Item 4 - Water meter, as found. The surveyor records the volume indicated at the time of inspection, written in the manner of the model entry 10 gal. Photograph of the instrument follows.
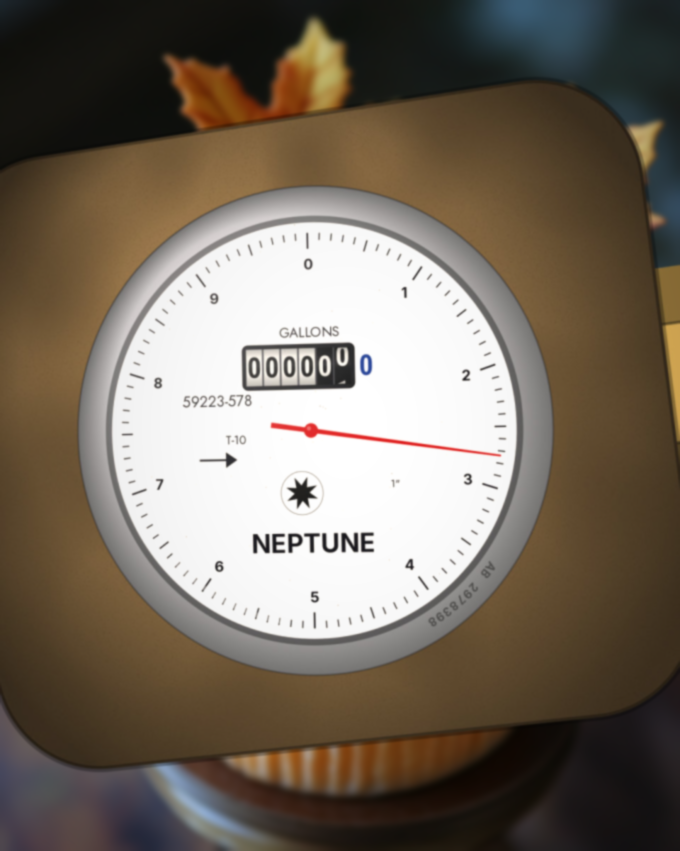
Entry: 2.7 gal
